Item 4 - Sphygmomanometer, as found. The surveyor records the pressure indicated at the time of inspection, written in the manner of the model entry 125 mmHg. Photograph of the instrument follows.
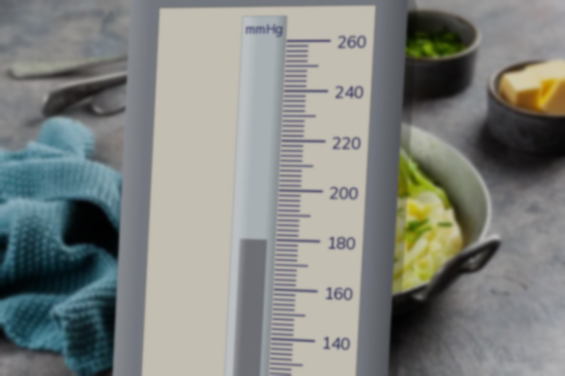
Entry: 180 mmHg
